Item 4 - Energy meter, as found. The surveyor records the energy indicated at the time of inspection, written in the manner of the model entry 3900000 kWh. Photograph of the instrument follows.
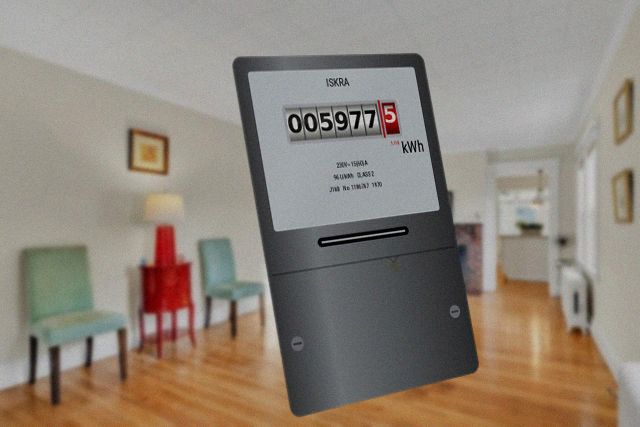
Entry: 5977.5 kWh
